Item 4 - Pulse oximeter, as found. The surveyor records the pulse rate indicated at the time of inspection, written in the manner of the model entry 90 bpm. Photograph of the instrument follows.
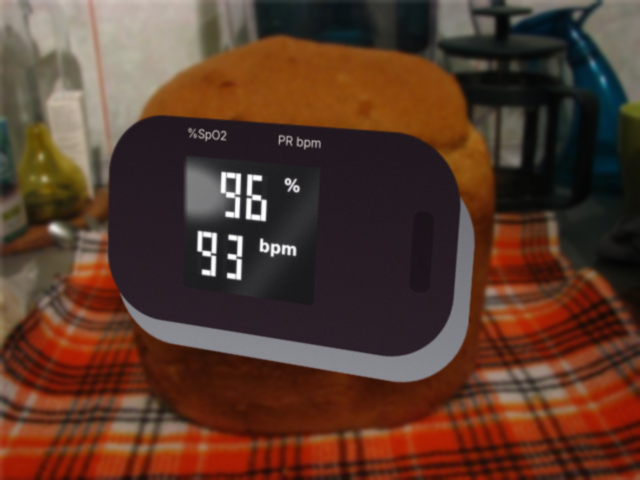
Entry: 93 bpm
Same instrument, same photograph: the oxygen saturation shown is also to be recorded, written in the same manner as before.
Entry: 96 %
